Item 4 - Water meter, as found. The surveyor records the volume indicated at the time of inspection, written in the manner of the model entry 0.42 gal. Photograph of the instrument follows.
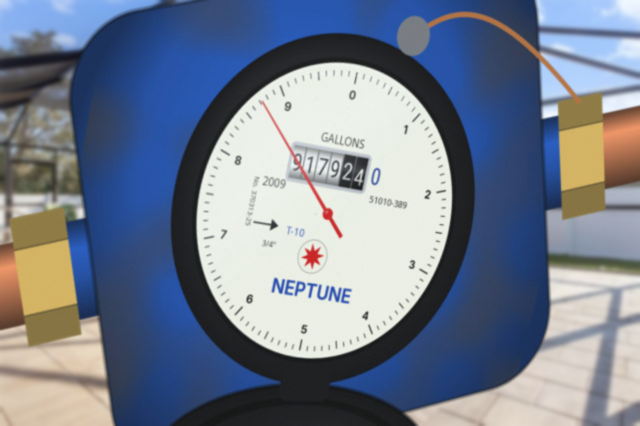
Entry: 9179238.7 gal
